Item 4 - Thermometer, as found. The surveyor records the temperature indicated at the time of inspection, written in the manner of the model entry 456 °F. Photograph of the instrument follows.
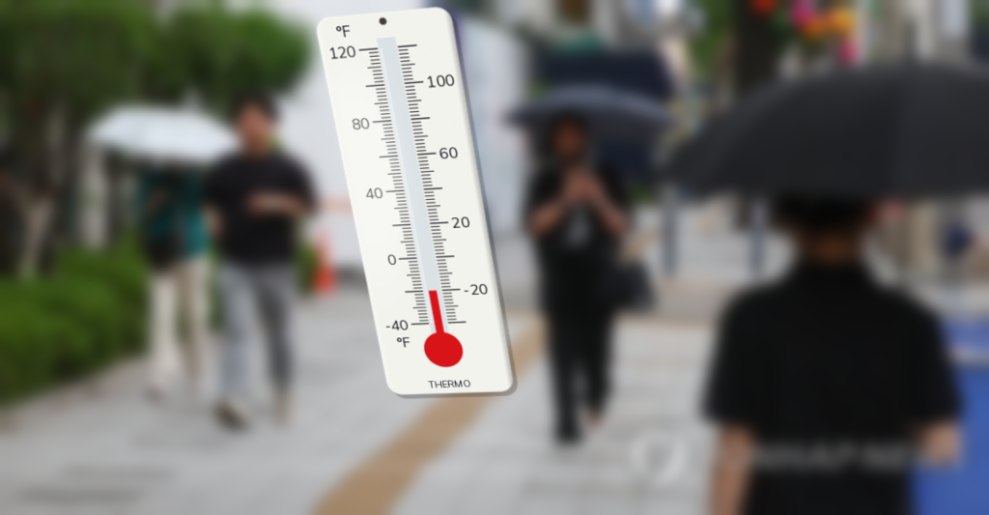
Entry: -20 °F
